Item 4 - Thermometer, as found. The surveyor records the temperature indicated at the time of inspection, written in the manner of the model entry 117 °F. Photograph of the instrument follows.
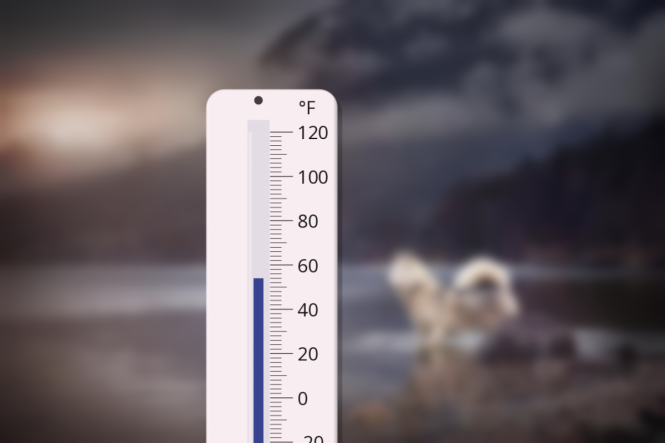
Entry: 54 °F
